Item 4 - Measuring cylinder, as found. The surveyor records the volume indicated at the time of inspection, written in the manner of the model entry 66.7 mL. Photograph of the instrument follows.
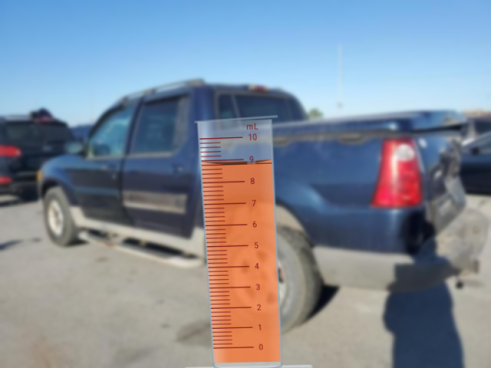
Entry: 8.8 mL
